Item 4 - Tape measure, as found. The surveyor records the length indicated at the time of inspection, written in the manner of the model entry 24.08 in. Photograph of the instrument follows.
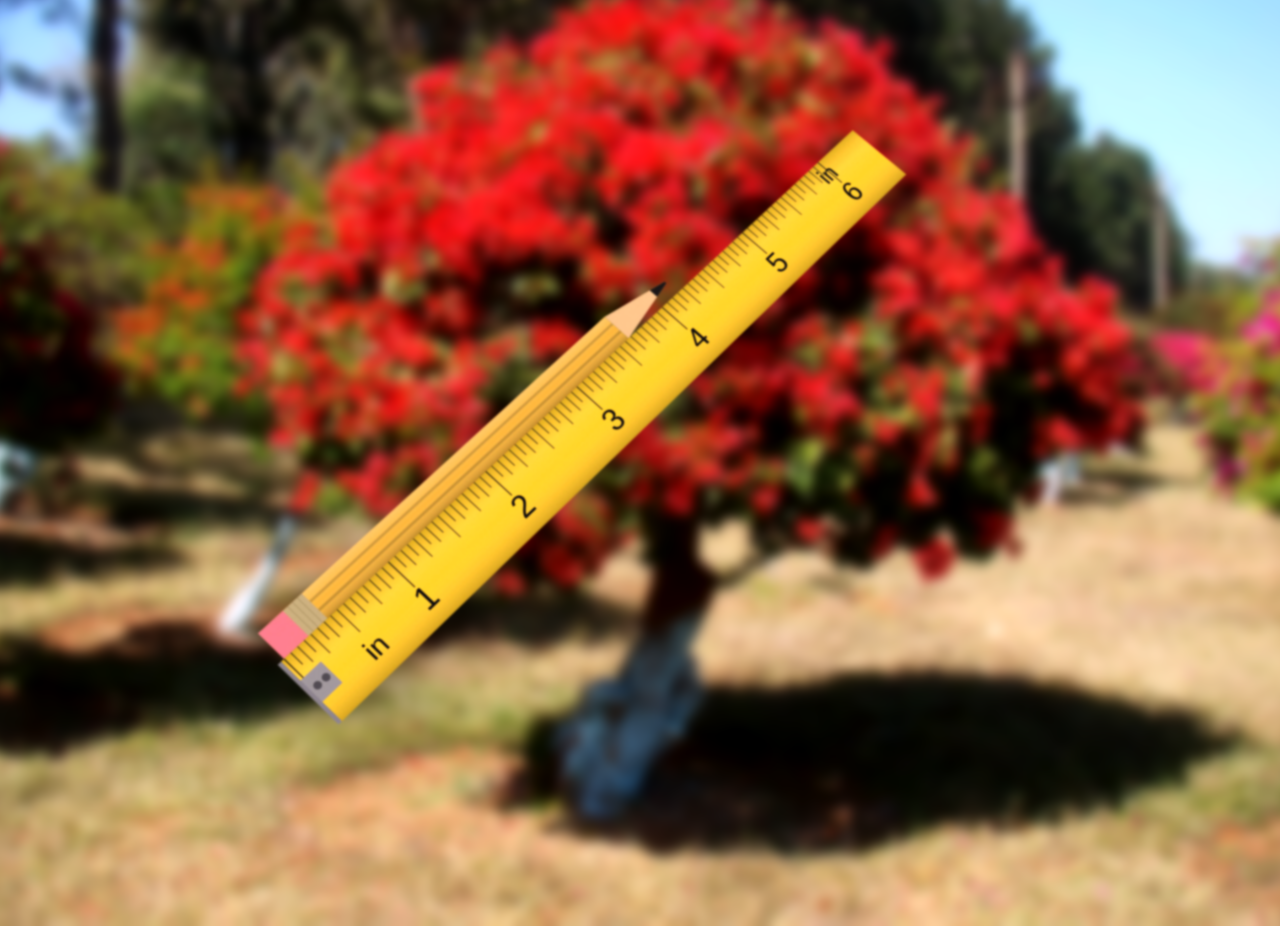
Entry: 4.1875 in
